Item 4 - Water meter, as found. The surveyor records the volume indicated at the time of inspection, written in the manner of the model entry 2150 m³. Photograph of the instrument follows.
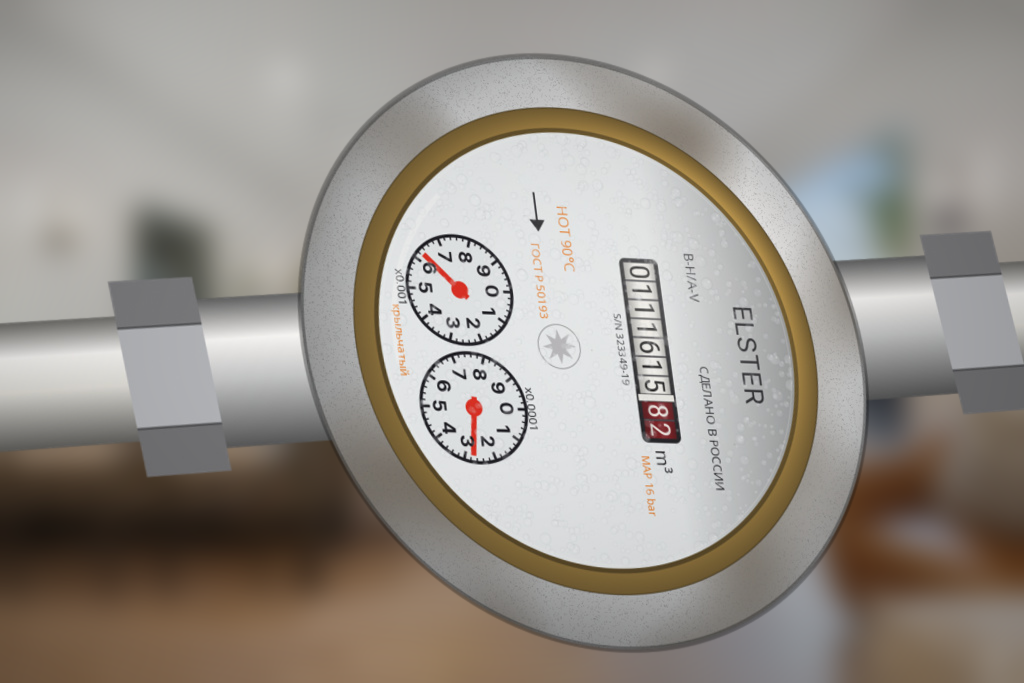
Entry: 111615.8262 m³
